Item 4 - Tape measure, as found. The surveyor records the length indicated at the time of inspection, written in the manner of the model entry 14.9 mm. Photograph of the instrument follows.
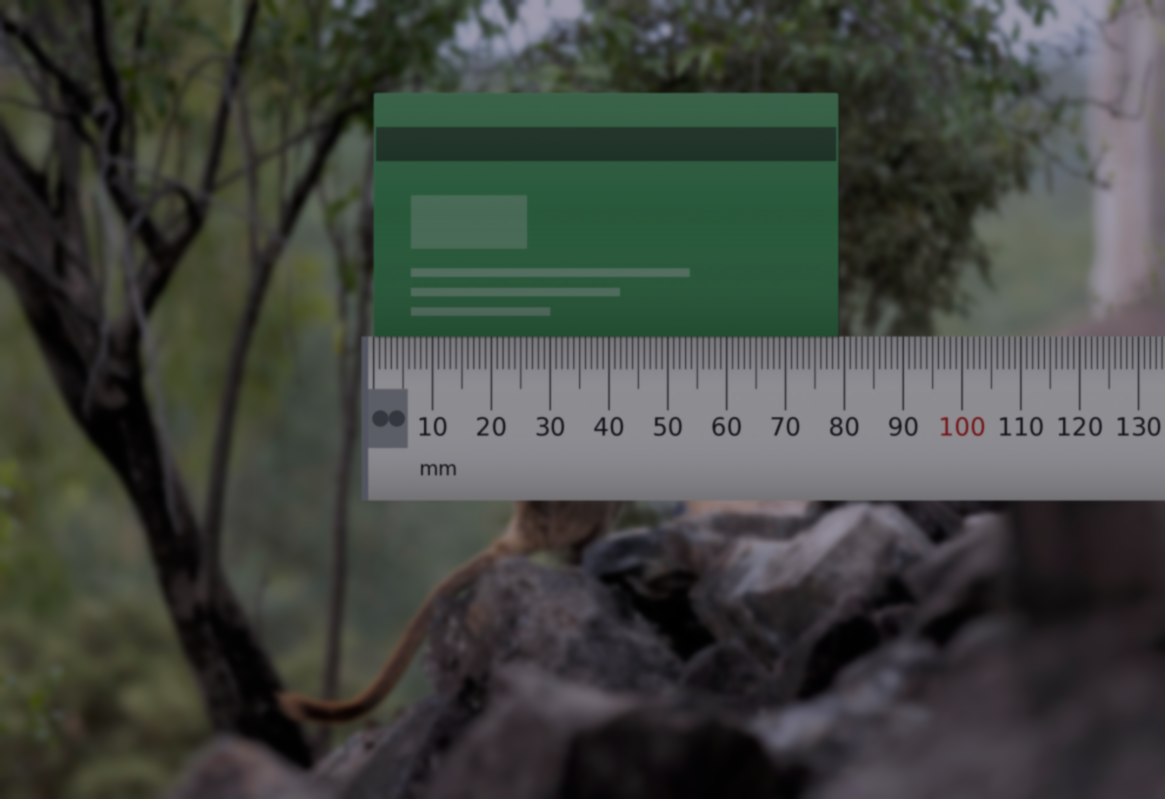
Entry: 79 mm
